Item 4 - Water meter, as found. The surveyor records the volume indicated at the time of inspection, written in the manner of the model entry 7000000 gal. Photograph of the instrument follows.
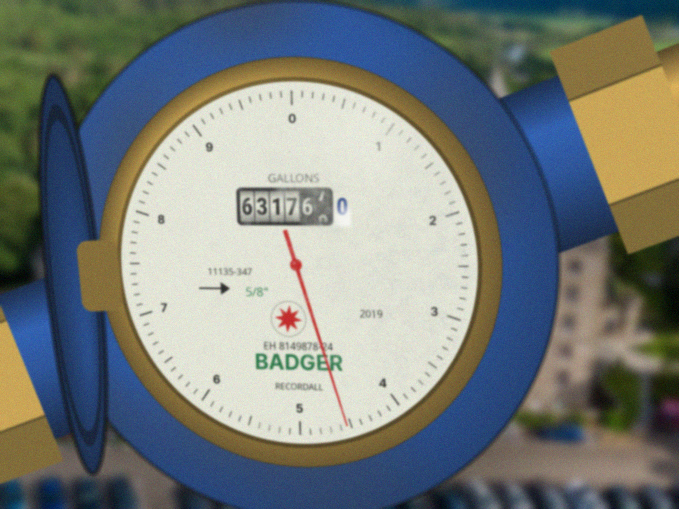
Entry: 6317674.5 gal
